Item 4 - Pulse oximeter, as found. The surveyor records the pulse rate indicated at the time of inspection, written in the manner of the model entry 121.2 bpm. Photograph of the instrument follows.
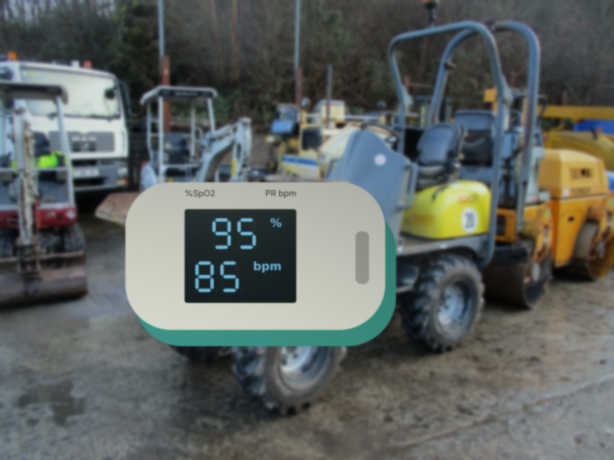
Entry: 85 bpm
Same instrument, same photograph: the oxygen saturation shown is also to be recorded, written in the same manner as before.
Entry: 95 %
